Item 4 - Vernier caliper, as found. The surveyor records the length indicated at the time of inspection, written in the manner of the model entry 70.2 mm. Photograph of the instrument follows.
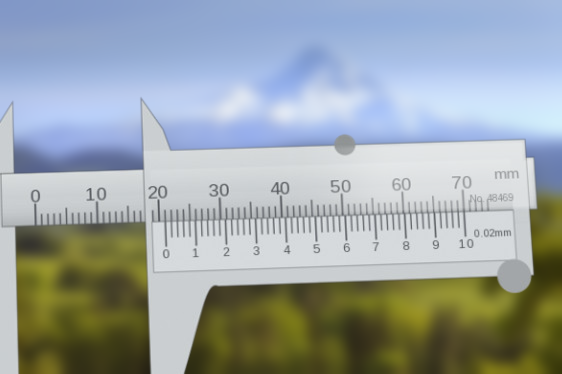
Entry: 21.0 mm
